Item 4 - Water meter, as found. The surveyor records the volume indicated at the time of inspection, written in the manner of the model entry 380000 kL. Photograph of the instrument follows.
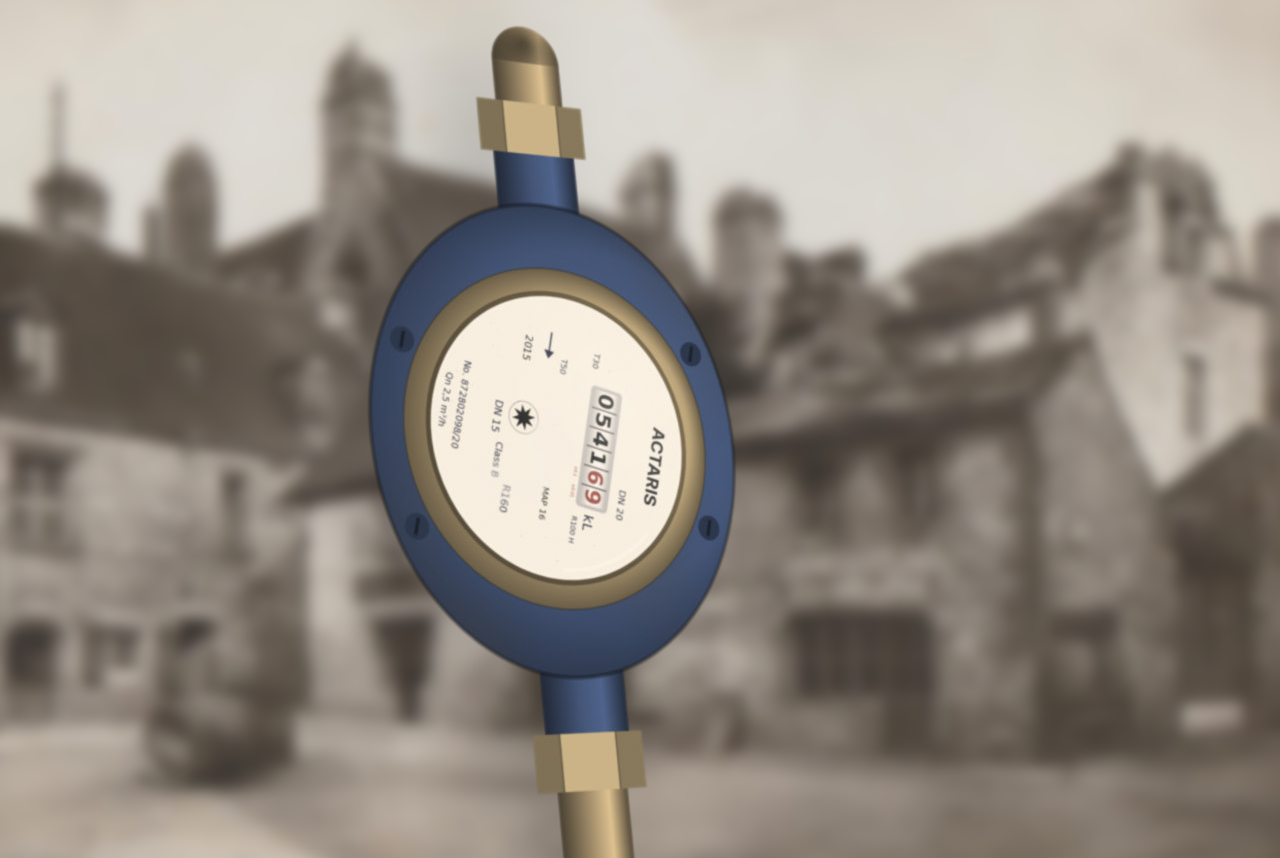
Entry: 541.69 kL
